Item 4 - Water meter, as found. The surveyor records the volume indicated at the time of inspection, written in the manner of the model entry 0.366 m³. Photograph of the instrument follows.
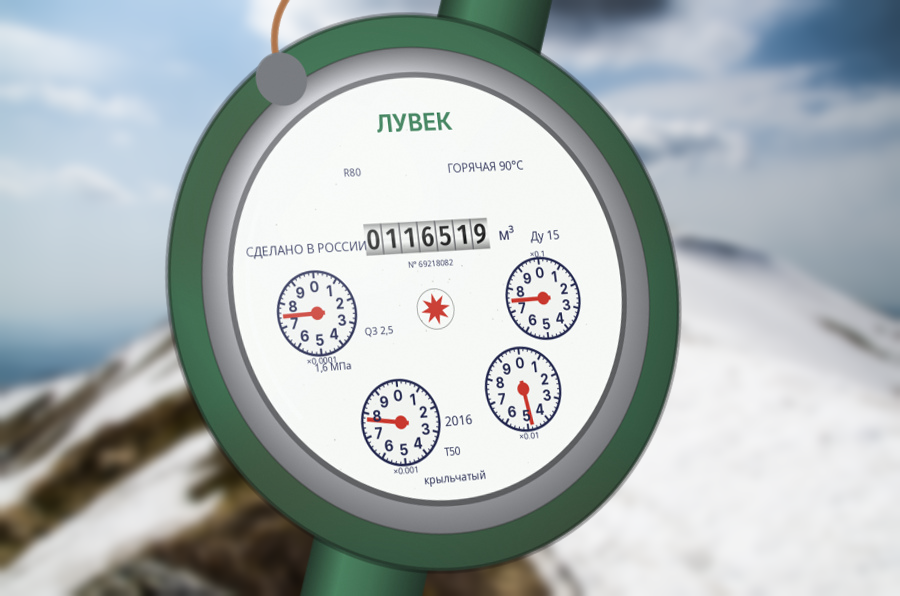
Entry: 116519.7477 m³
